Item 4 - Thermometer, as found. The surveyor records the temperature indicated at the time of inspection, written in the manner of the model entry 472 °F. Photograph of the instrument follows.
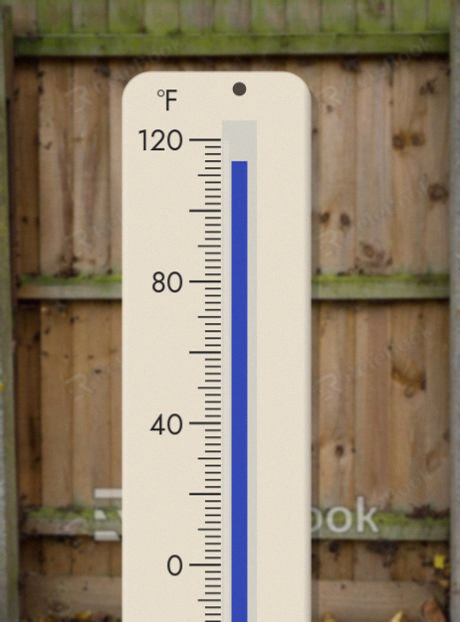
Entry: 114 °F
